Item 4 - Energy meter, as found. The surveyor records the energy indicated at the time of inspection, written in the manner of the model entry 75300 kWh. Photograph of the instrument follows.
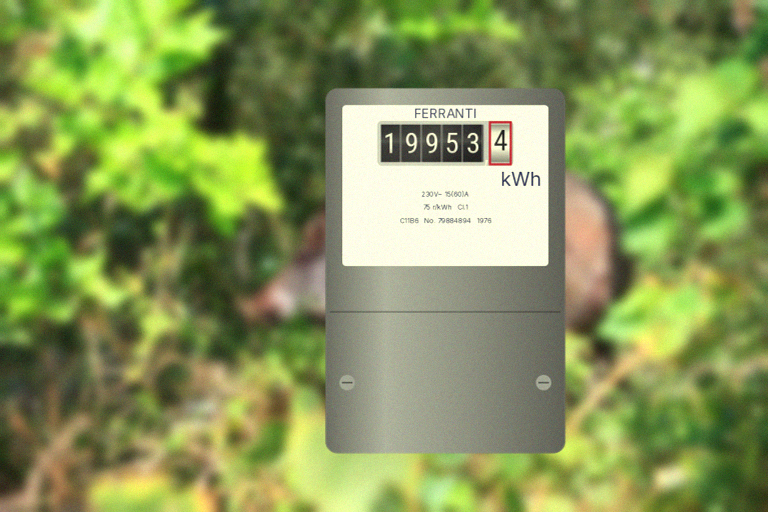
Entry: 19953.4 kWh
